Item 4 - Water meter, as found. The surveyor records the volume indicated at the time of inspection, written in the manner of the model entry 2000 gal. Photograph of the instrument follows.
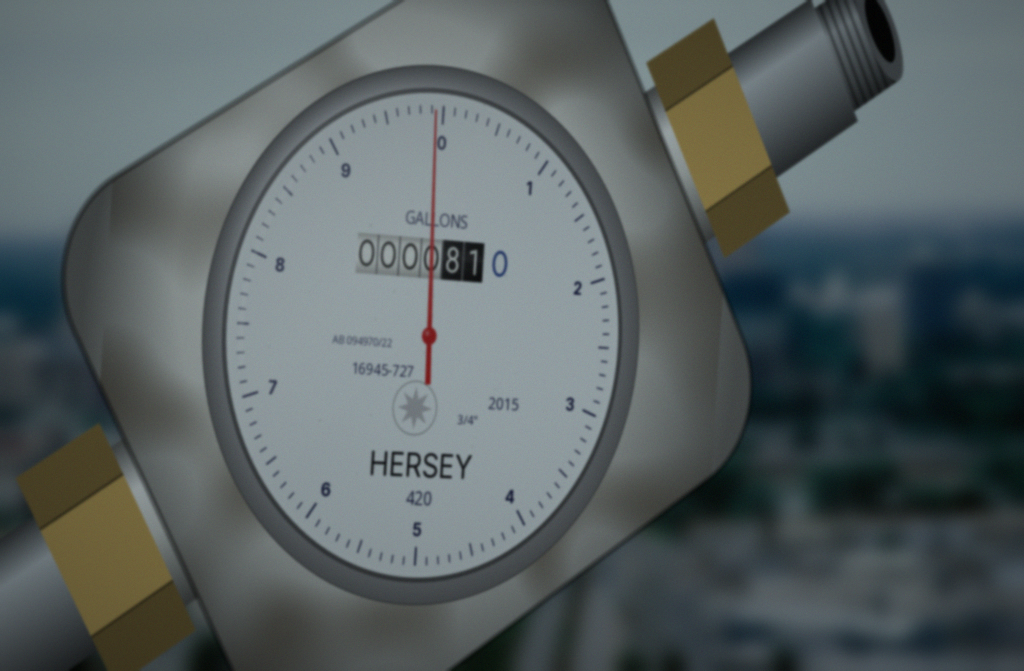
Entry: 809.9 gal
